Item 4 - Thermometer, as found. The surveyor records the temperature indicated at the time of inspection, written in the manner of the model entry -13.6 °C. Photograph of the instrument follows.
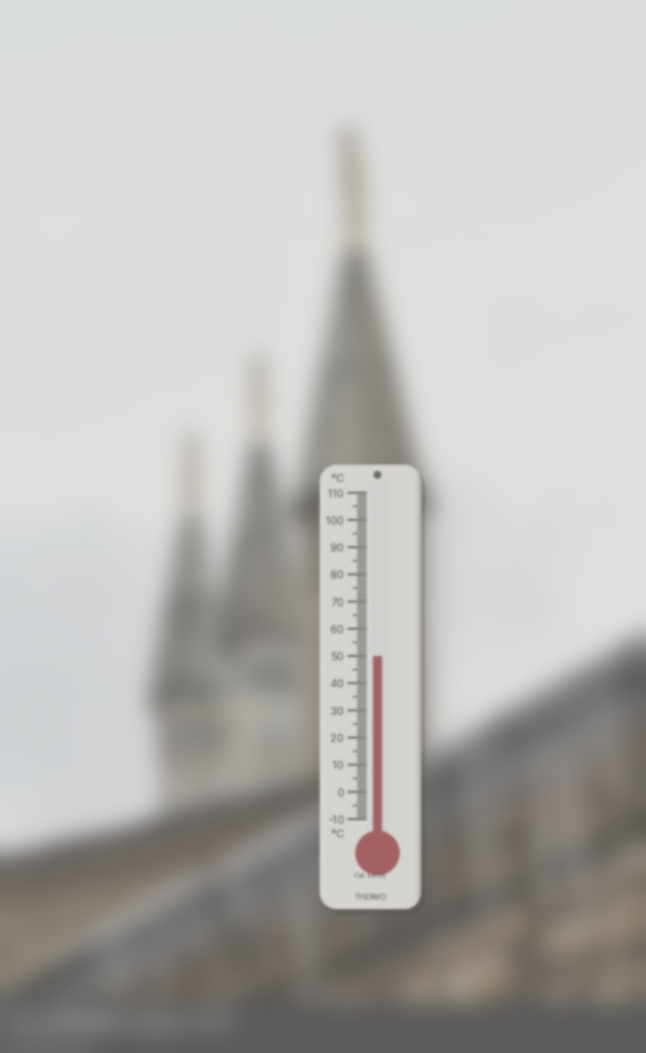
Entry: 50 °C
